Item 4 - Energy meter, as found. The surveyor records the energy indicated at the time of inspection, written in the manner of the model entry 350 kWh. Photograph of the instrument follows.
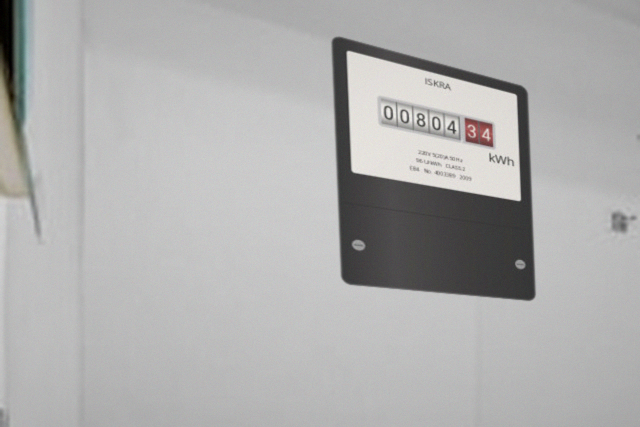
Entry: 804.34 kWh
